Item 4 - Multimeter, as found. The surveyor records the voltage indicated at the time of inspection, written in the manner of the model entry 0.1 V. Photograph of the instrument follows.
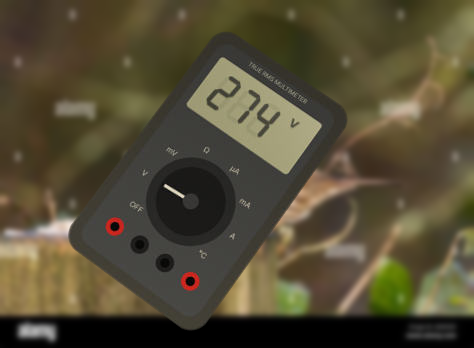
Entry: 274 V
